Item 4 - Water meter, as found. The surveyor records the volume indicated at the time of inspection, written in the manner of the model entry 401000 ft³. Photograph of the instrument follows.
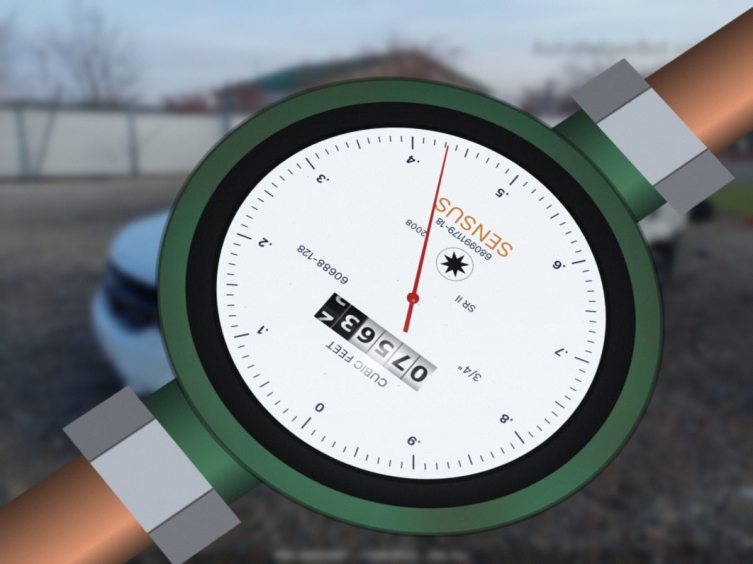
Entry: 75632.43 ft³
